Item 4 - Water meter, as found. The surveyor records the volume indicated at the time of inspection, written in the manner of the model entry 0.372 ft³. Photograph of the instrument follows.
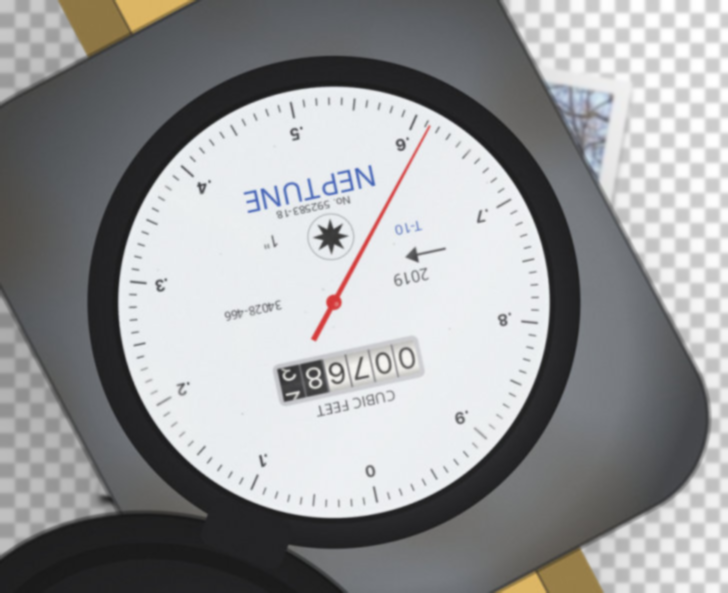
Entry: 7682.61 ft³
